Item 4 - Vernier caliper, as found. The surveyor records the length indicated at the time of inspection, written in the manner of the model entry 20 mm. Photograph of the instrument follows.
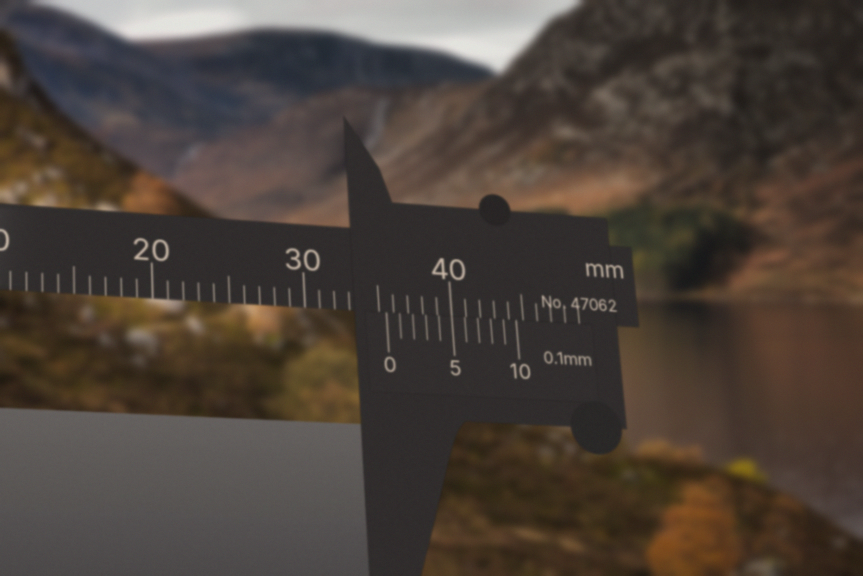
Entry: 35.5 mm
